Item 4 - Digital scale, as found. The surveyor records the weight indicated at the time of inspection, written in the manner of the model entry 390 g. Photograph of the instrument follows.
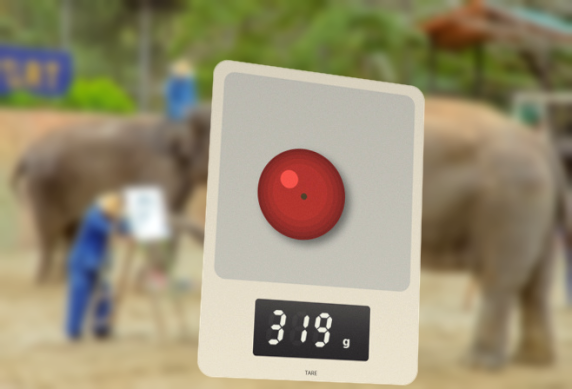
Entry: 319 g
